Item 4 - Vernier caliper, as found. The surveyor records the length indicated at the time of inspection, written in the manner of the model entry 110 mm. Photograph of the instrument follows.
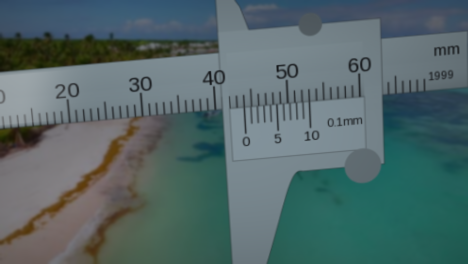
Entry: 44.0 mm
